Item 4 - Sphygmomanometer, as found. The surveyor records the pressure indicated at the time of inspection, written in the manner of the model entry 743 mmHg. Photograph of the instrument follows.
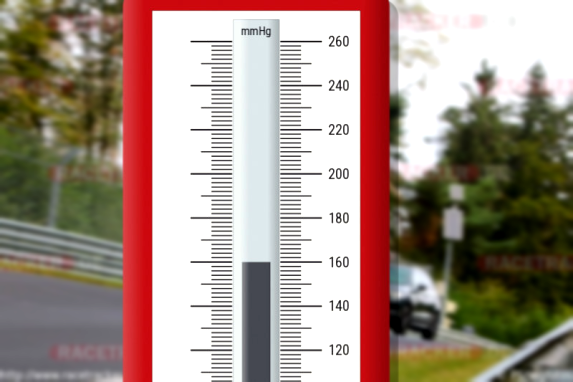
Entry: 160 mmHg
